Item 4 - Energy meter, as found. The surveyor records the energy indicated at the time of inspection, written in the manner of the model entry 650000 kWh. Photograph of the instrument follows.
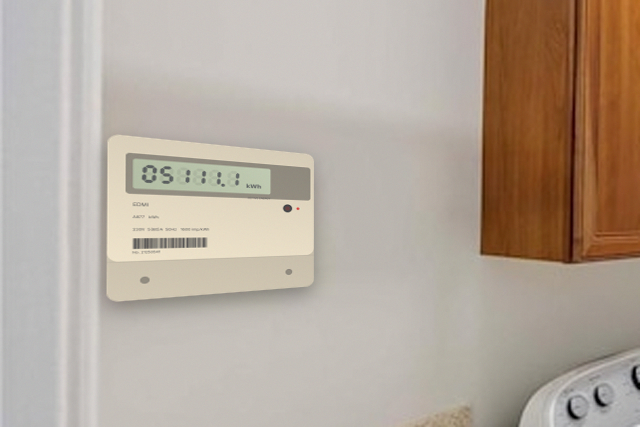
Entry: 5111.1 kWh
